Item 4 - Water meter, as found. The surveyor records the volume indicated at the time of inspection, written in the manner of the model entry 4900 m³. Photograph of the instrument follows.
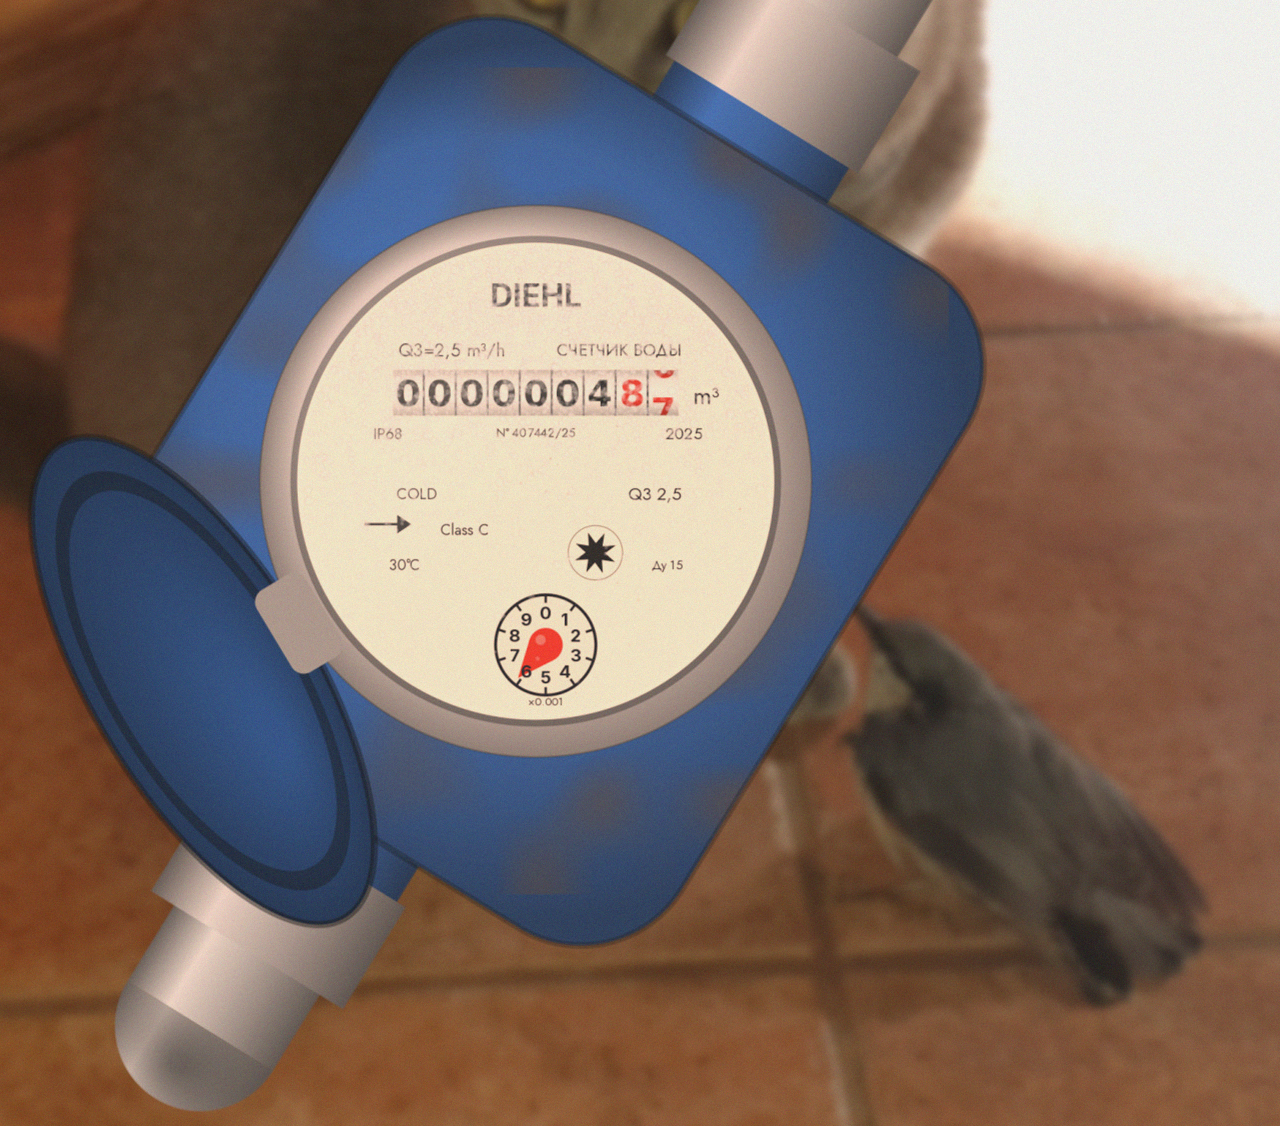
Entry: 4.866 m³
